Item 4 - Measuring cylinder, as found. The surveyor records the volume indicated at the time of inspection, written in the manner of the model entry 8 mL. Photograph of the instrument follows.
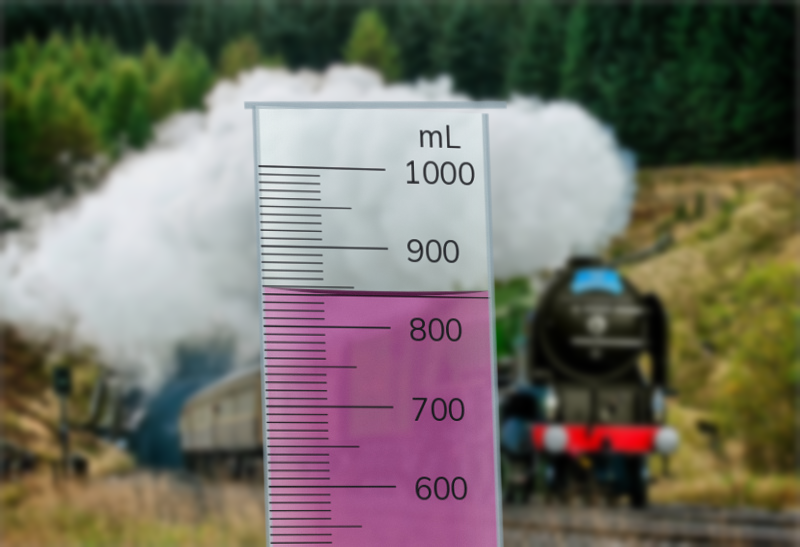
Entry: 840 mL
